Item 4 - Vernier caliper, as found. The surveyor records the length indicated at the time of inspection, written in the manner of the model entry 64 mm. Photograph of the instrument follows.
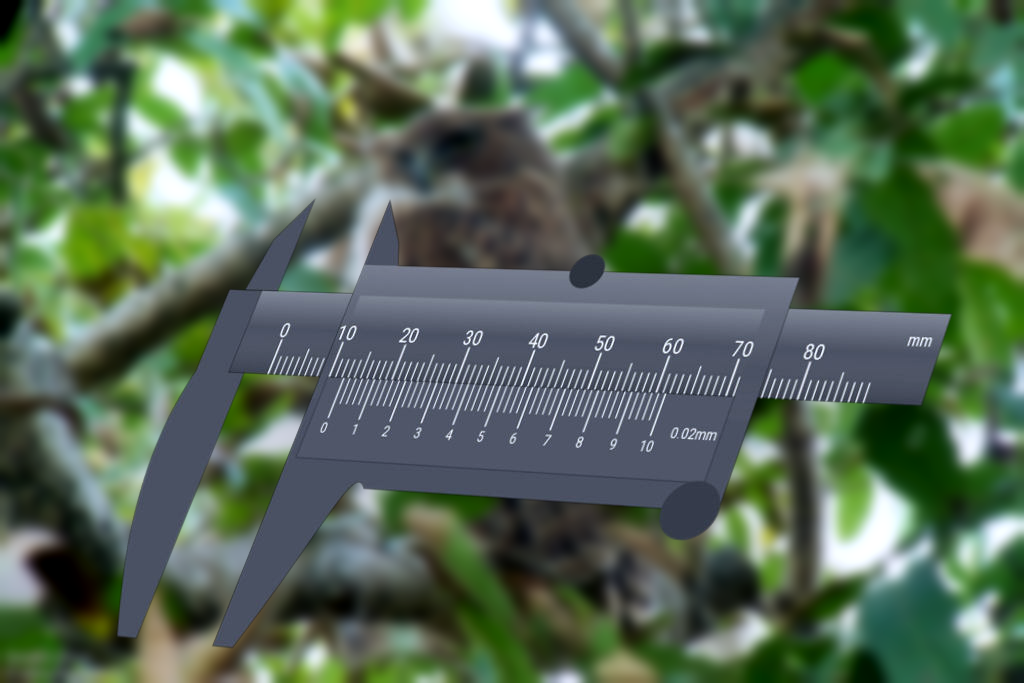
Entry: 12.4 mm
